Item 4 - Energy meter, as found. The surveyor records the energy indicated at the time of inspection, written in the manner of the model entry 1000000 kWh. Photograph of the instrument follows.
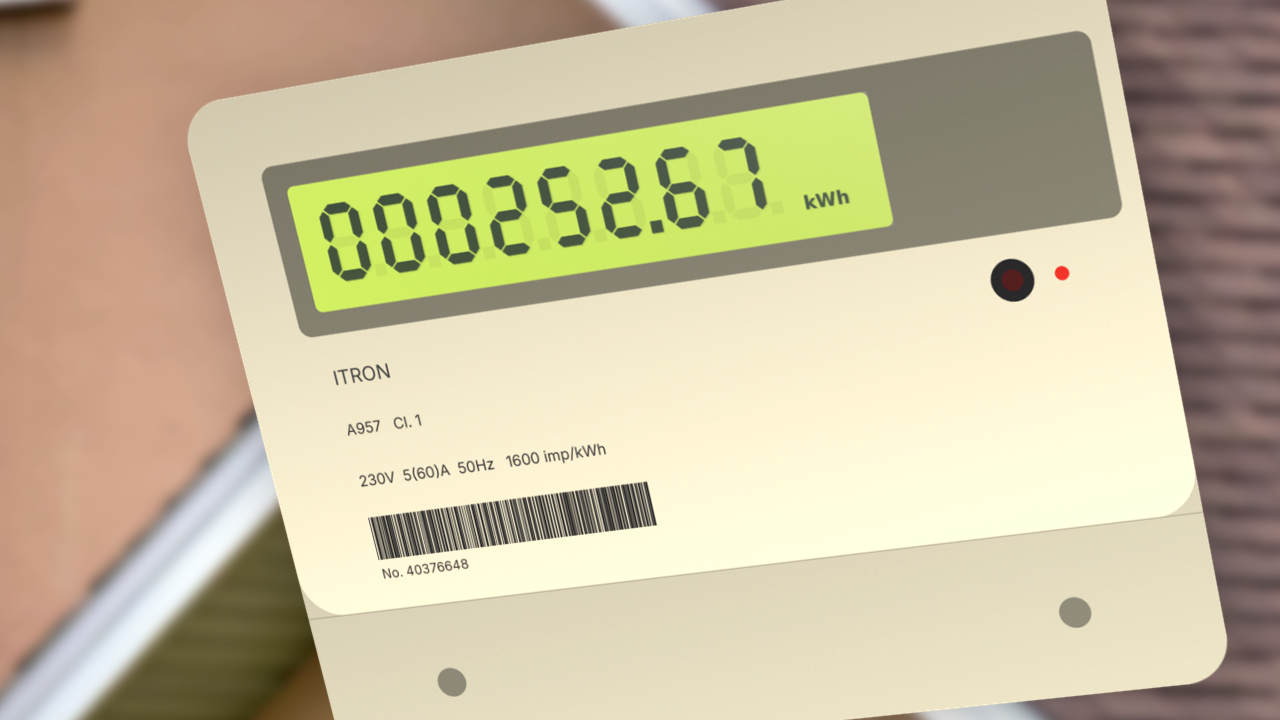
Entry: 252.67 kWh
